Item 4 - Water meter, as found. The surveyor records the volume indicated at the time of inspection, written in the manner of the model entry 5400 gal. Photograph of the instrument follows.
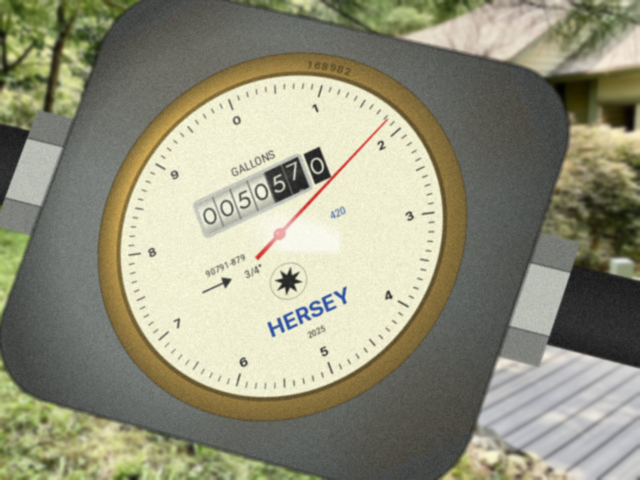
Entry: 50571.8 gal
